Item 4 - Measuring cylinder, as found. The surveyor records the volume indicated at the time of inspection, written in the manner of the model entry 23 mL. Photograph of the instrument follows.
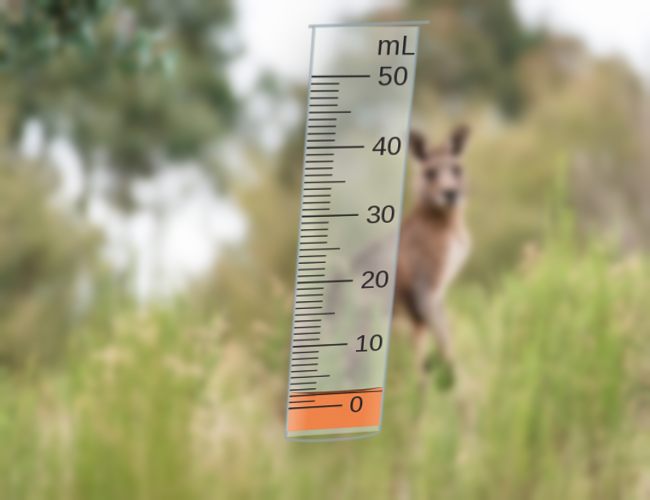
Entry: 2 mL
